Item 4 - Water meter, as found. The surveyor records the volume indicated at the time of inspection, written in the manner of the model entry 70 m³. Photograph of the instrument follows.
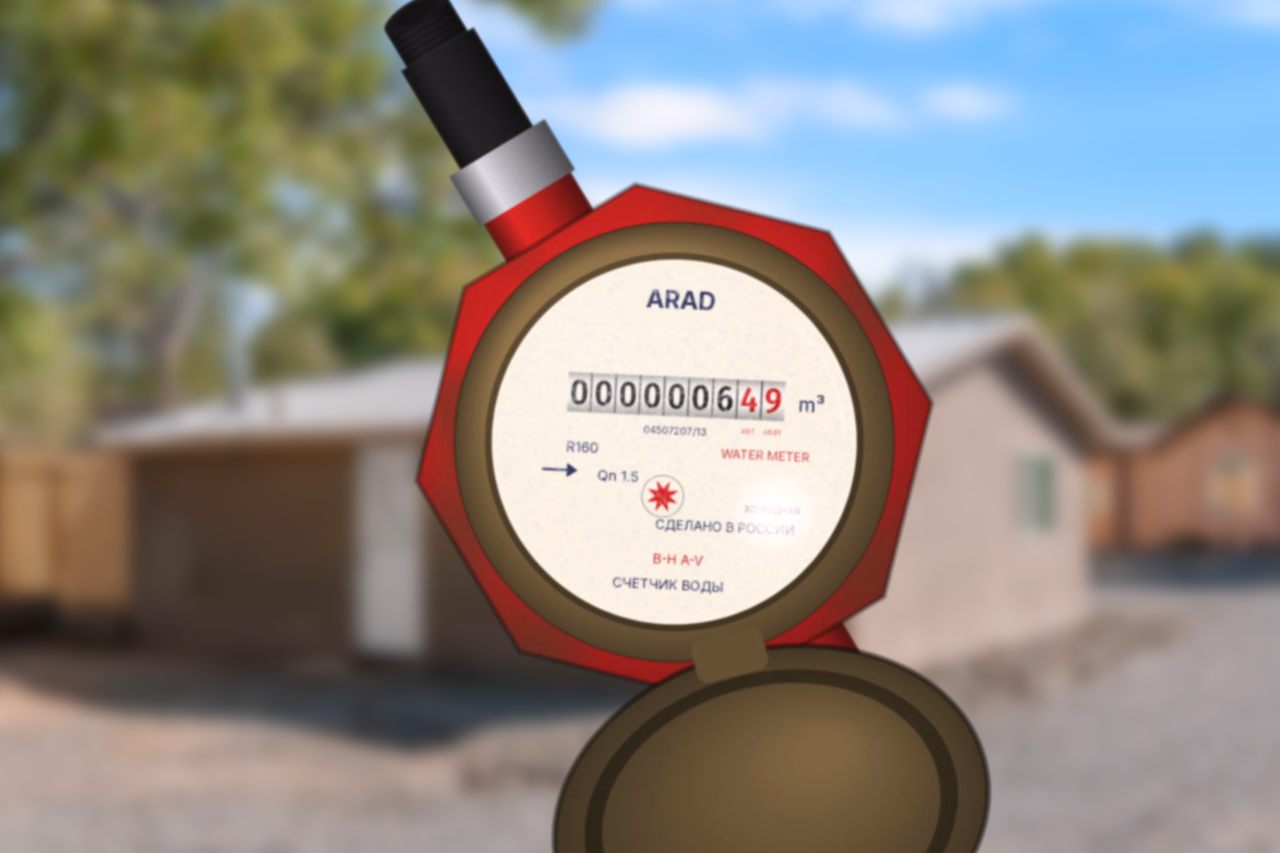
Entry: 6.49 m³
